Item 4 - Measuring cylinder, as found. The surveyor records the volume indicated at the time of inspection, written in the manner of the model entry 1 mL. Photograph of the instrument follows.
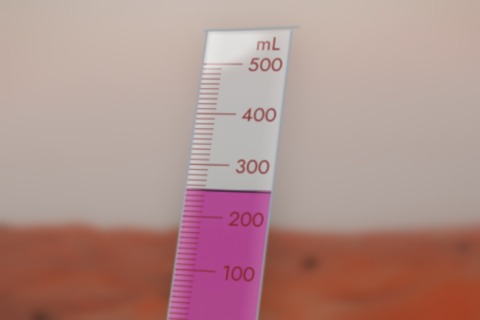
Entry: 250 mL
